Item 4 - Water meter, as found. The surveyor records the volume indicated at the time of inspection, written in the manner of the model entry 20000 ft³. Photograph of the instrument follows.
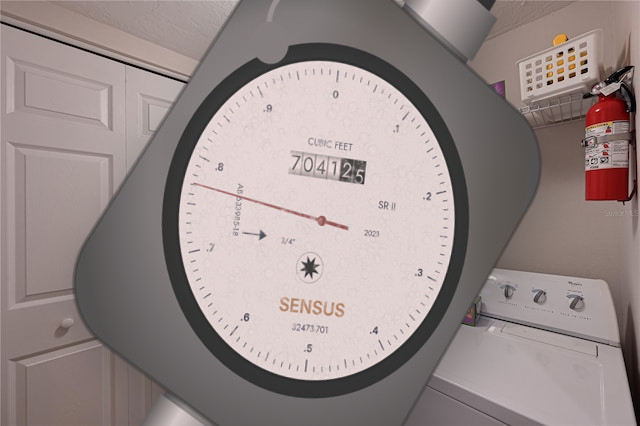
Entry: 704124.77 ft³
